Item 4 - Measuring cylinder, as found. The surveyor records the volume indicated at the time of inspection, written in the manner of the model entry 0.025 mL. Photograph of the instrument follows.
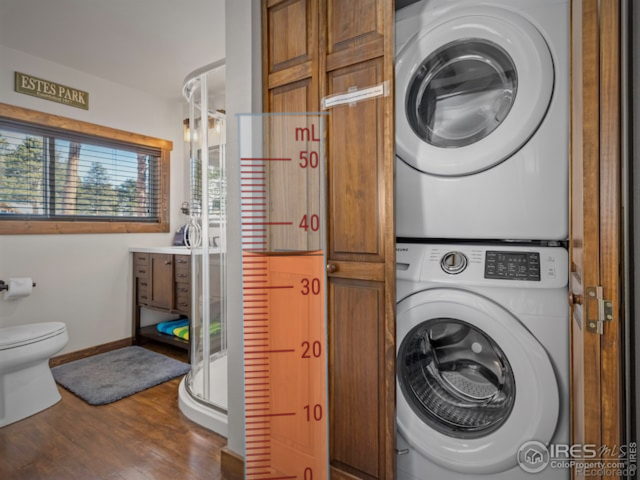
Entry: 35 mL
